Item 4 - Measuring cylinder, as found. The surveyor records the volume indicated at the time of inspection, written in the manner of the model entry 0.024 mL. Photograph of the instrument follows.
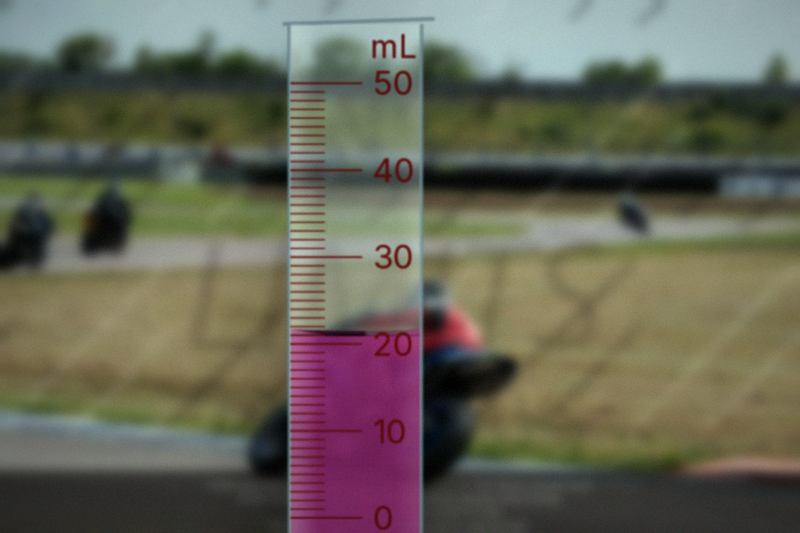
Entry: 21 mL
